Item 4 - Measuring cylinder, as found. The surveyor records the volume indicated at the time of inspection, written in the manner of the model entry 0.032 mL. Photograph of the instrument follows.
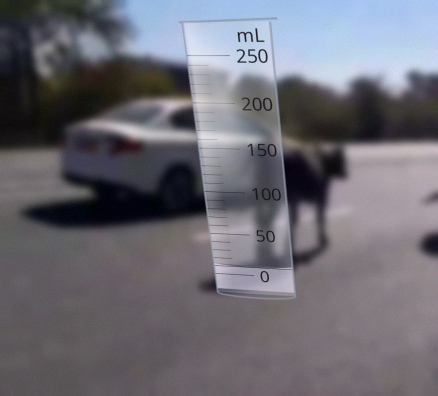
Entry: 10 mL
